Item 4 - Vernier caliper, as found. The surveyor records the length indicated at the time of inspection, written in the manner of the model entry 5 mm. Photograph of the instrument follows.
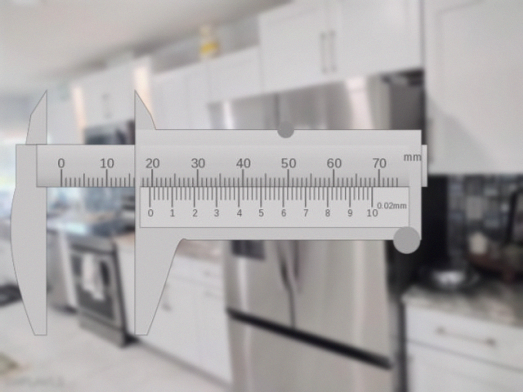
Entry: 19.5 mm
